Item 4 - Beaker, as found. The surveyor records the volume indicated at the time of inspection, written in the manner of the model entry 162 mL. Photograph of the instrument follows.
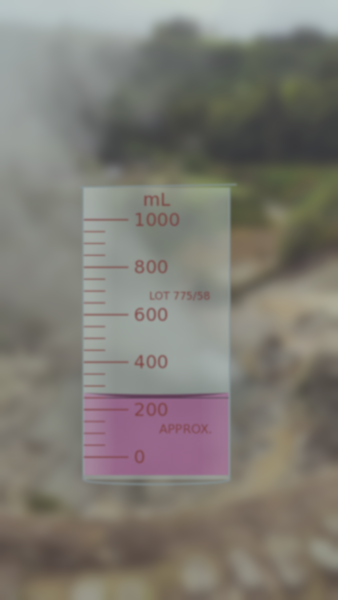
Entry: 250 mL
